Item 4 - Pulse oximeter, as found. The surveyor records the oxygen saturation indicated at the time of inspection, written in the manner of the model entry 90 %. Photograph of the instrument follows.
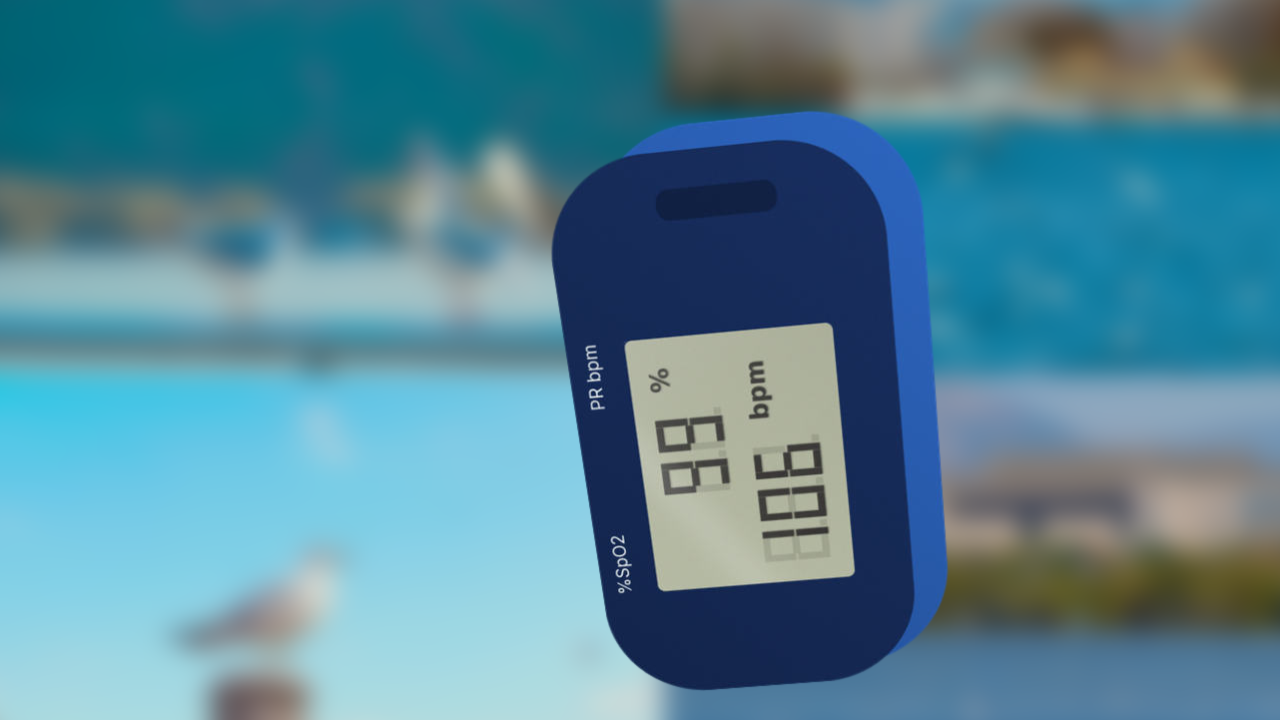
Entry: 99 %
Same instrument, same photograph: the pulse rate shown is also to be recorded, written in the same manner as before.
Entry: 106 bpm
